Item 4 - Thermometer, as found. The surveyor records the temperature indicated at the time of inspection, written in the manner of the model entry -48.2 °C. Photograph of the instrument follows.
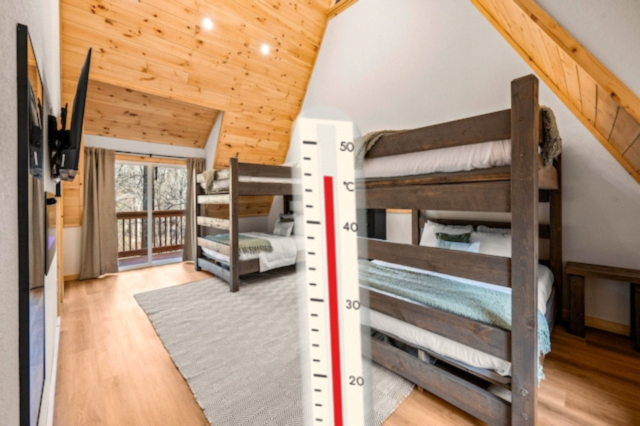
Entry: 46 °C
